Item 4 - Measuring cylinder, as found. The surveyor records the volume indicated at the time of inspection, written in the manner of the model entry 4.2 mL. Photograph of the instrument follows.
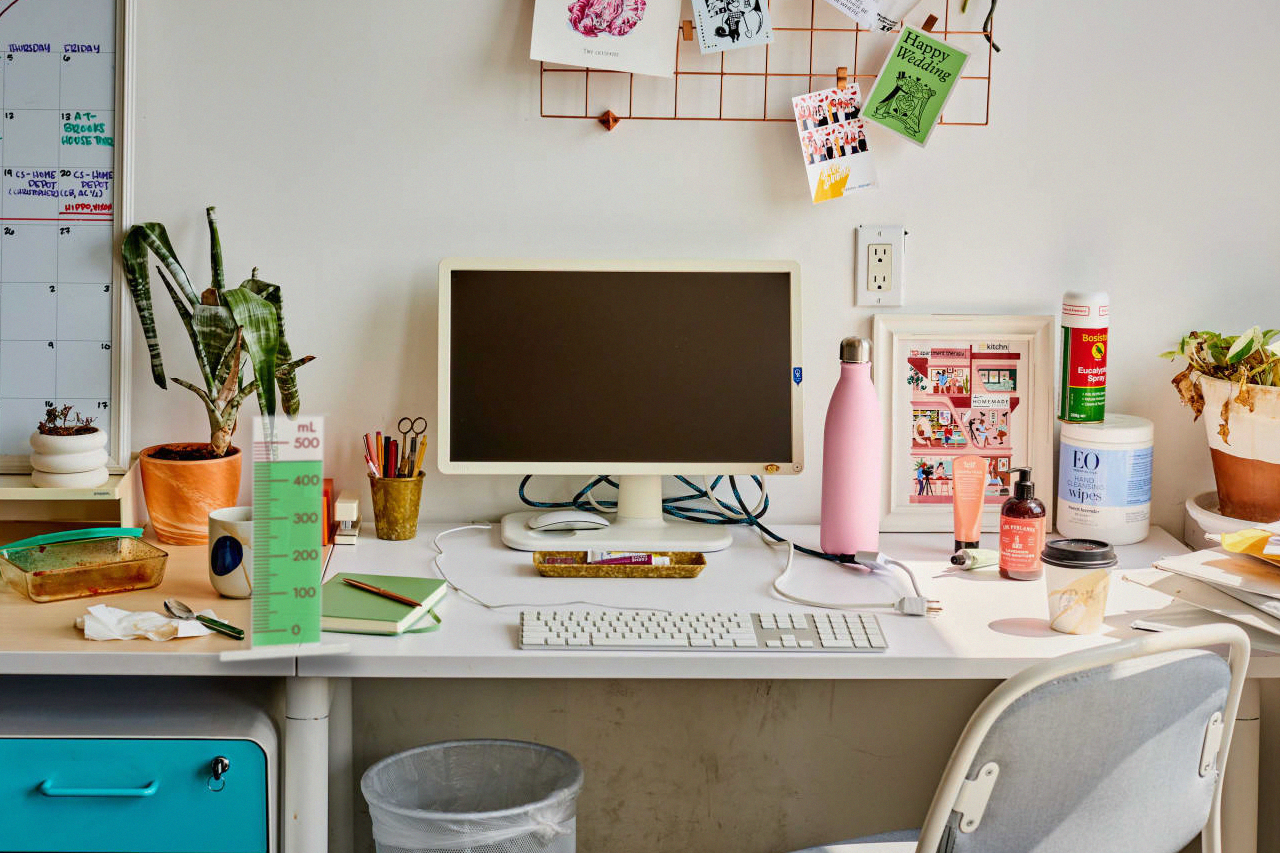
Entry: 450 mL
